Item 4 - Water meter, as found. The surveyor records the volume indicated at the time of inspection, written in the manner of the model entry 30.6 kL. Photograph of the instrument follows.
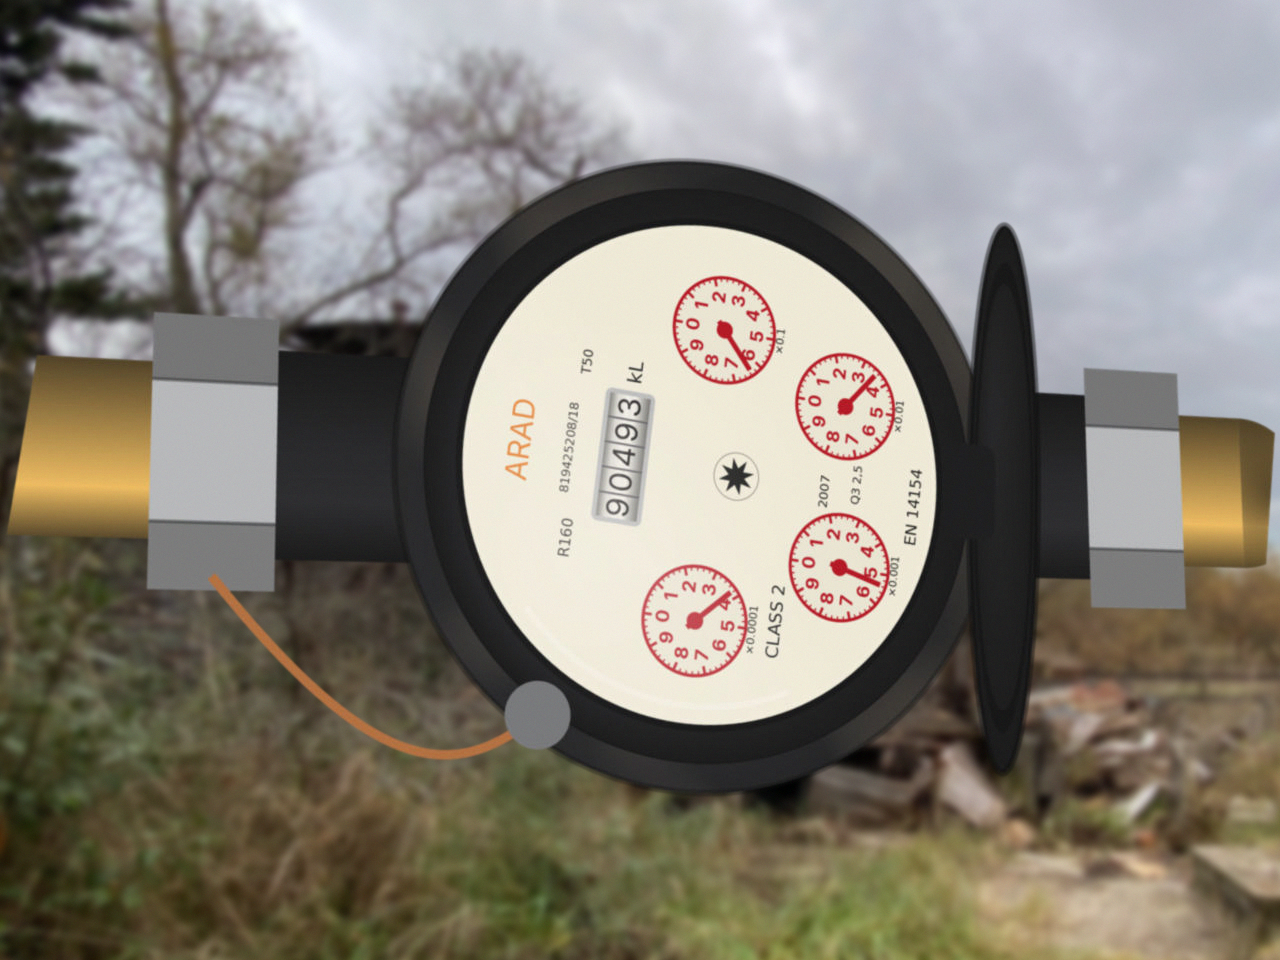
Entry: 90493.6353 kL
